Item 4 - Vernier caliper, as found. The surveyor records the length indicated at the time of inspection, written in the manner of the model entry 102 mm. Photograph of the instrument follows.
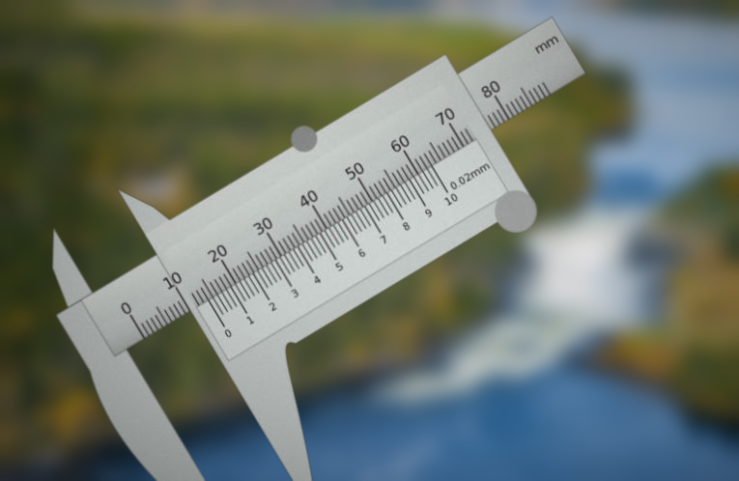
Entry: 14.0 mm
